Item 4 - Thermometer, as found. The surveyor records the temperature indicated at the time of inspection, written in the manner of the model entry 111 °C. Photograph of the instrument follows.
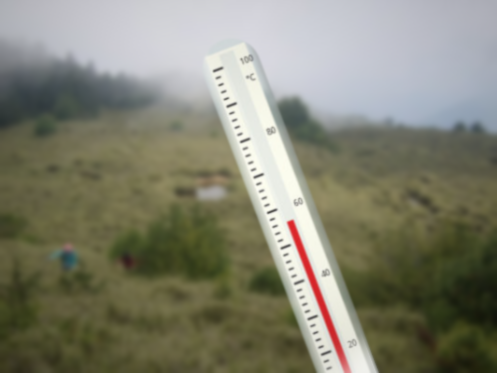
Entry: 56 °C
